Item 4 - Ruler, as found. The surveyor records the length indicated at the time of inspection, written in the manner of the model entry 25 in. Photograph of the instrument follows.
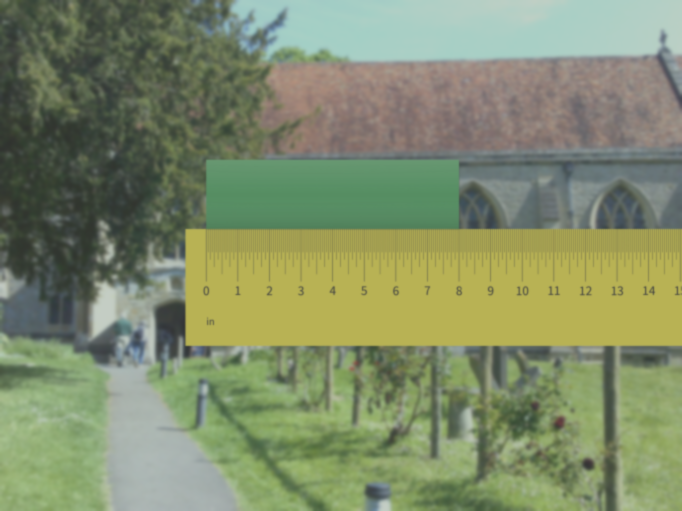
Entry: 8 in
